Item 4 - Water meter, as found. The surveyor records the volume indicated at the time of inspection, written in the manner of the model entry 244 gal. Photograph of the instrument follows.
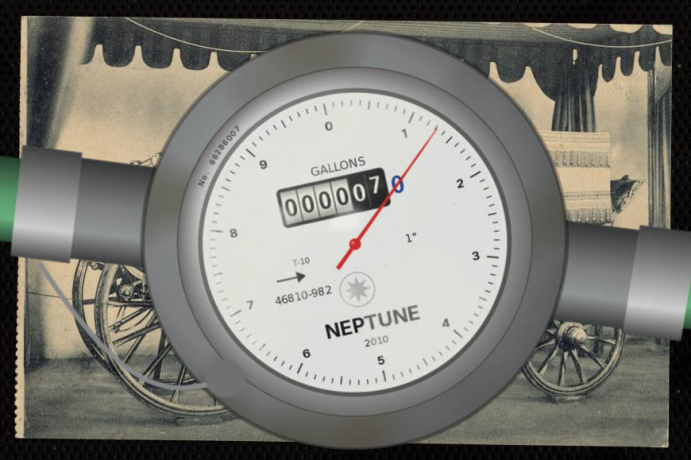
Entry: 71.3 gal
